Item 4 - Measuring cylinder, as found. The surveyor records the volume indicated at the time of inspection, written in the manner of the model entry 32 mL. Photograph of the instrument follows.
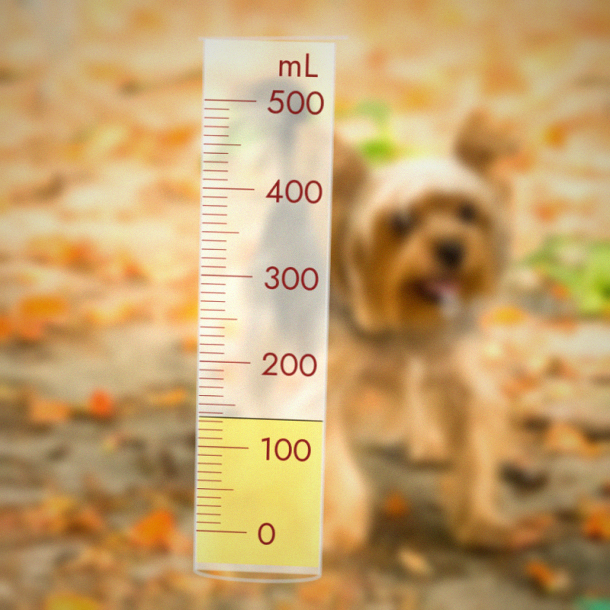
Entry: 135 mL
